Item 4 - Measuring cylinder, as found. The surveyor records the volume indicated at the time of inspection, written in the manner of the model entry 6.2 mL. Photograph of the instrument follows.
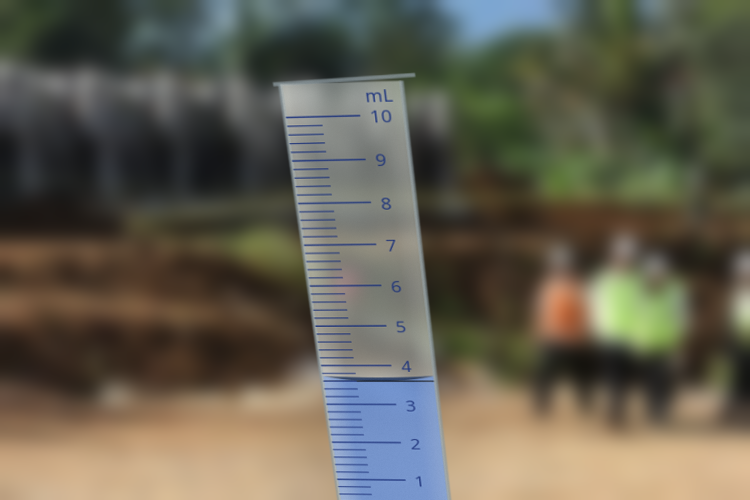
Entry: 3.6 mL
